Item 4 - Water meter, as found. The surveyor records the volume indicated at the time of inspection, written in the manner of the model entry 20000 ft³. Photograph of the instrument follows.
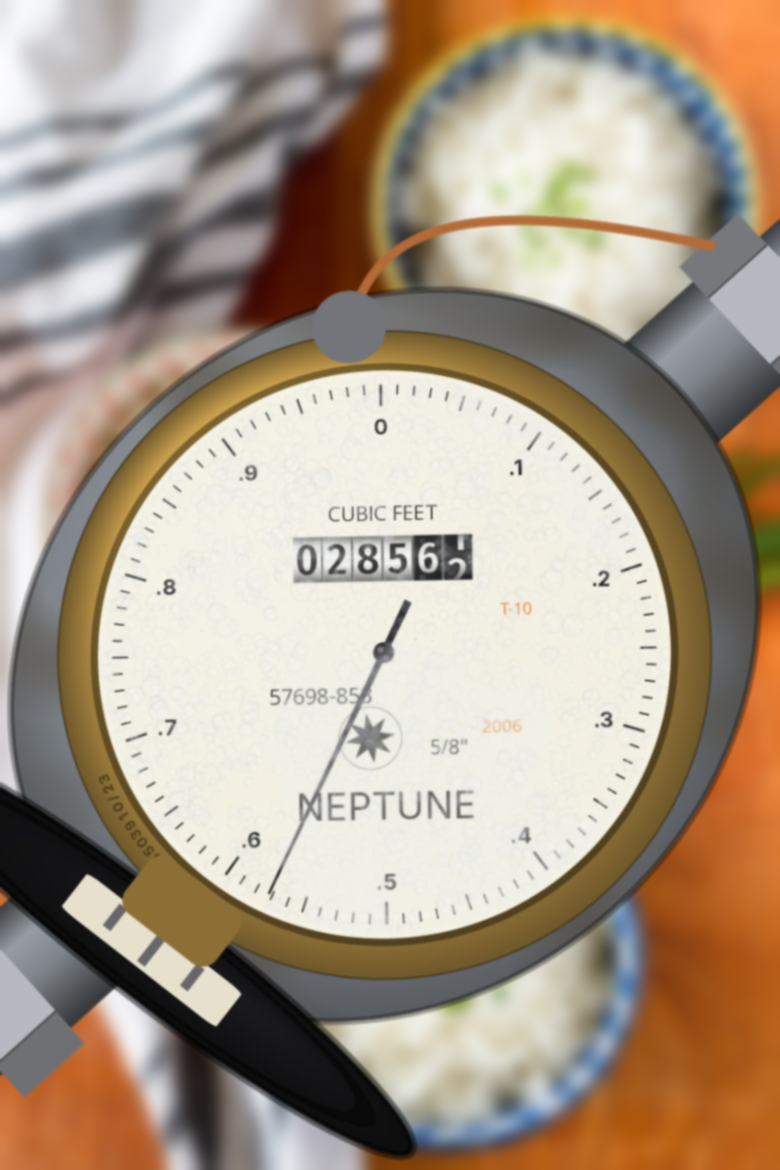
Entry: 28561.57 ft³
